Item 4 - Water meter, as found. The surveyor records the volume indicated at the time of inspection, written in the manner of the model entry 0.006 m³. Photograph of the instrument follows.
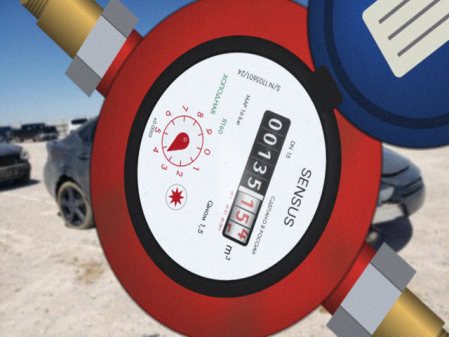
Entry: 135.1543 m³
